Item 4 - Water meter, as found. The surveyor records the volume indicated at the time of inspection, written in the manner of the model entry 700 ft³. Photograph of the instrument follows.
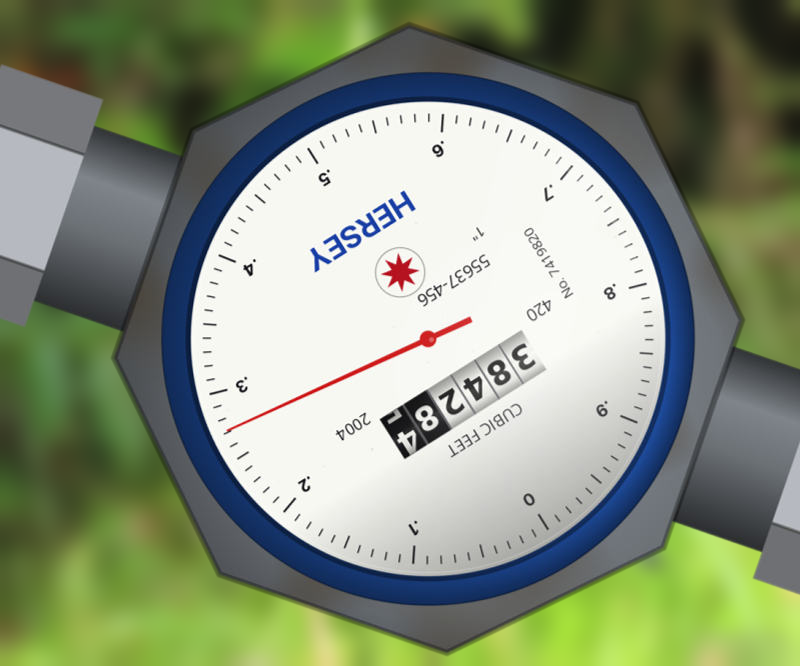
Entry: 384284.27 ft³
